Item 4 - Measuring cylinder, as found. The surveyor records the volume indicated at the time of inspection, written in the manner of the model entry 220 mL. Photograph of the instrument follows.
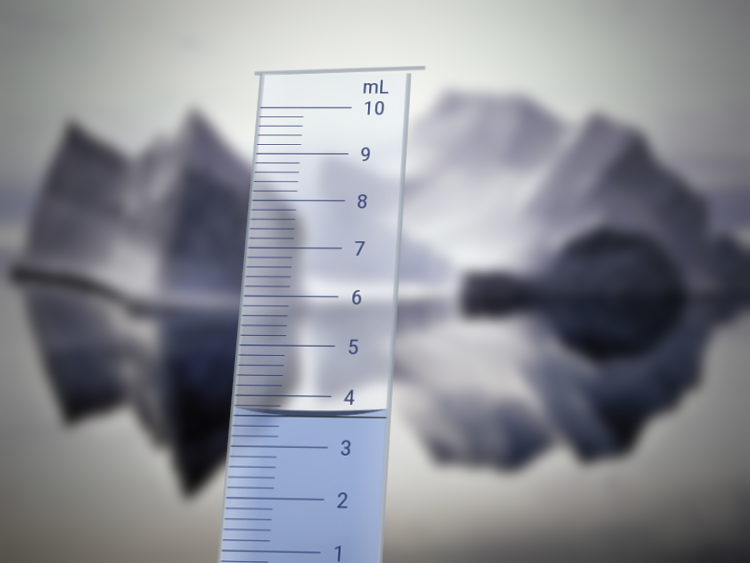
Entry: 3.6 mL
